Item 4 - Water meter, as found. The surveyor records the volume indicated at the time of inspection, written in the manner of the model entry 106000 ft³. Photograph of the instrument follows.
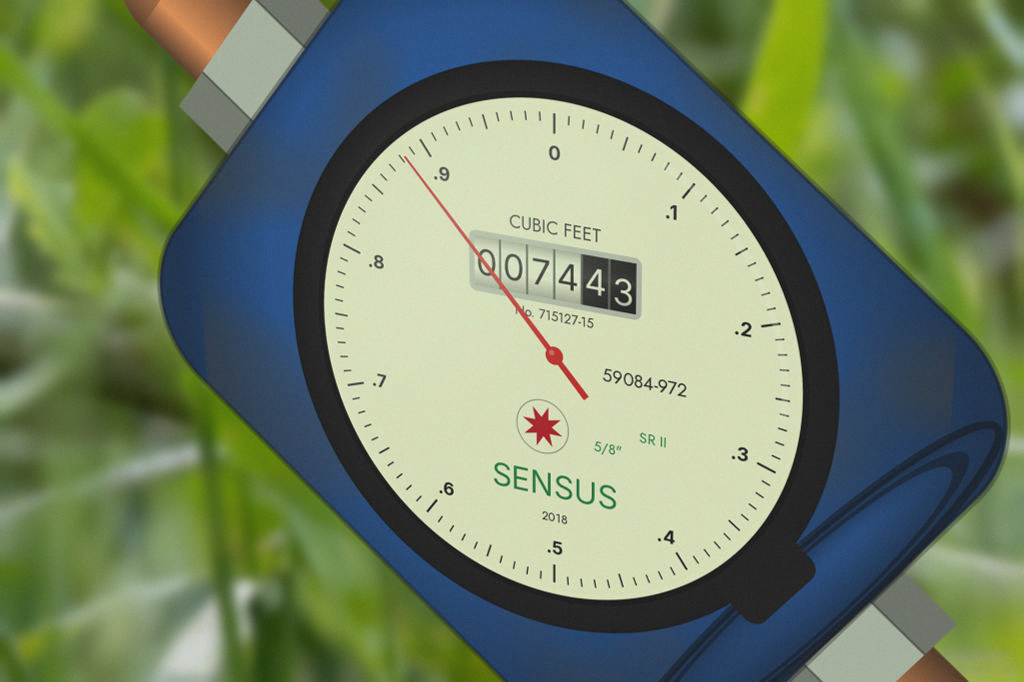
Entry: 7442.88 ft³
